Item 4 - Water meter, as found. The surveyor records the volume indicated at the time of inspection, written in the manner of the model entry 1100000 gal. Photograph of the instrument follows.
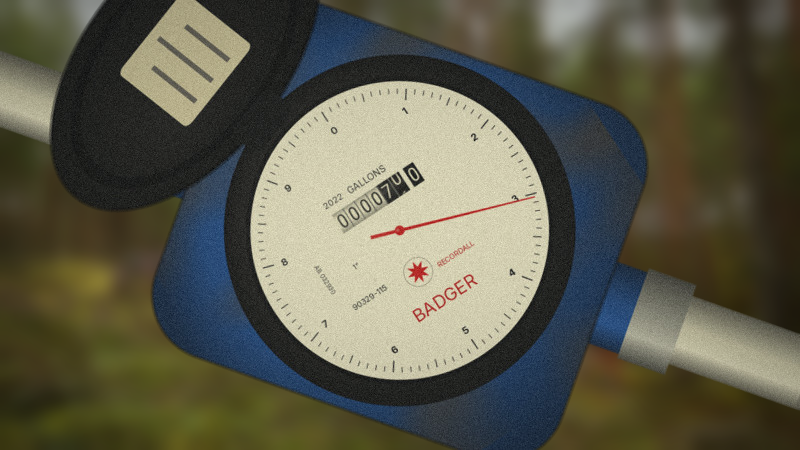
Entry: 703.0 gal
